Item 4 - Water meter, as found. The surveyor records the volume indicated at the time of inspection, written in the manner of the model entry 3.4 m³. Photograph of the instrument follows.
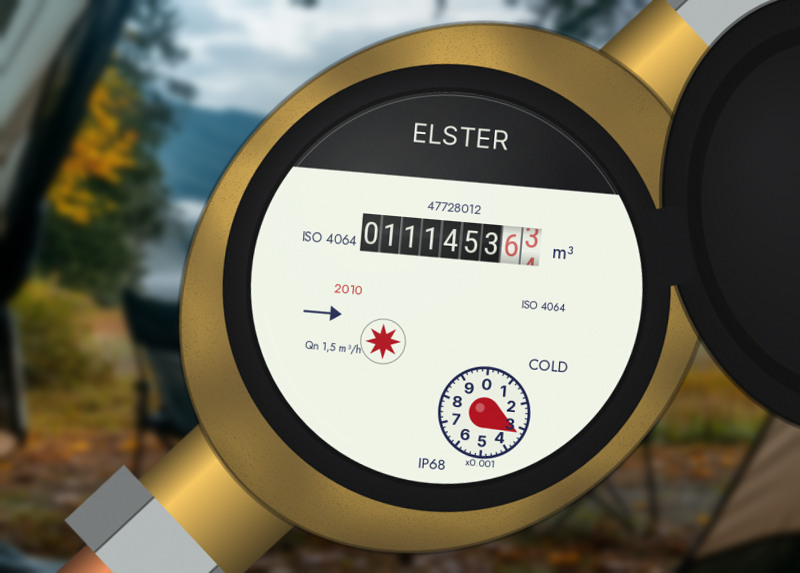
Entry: 111453.633 m³
